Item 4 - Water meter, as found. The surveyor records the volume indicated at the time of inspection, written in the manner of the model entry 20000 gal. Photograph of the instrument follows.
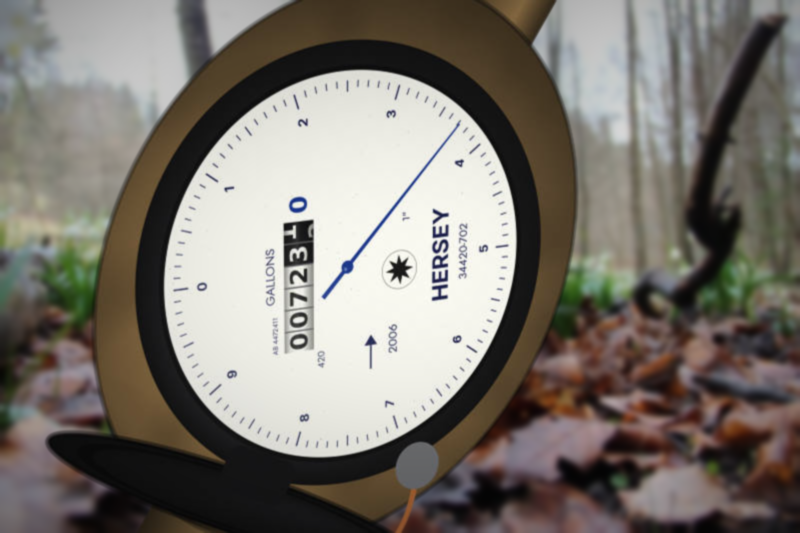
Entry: 72313.7 gal
